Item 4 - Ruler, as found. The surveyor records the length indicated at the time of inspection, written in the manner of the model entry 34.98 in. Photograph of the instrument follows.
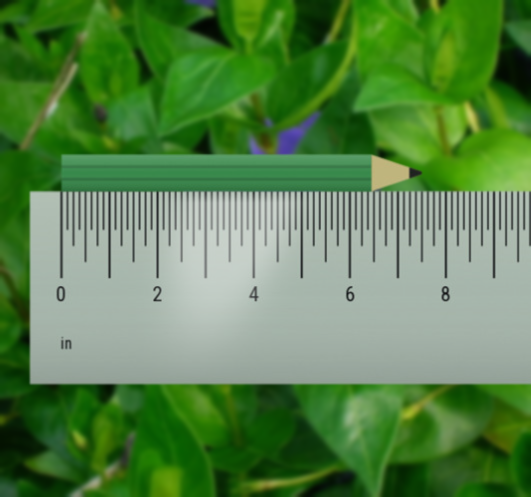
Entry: 7.5 in
